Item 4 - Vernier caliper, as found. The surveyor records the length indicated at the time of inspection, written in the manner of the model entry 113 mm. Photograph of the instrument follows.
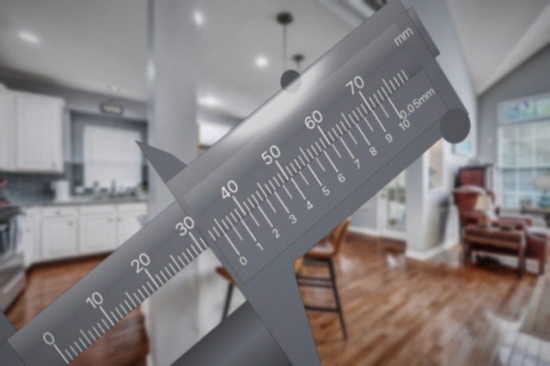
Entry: 35.0 mm
